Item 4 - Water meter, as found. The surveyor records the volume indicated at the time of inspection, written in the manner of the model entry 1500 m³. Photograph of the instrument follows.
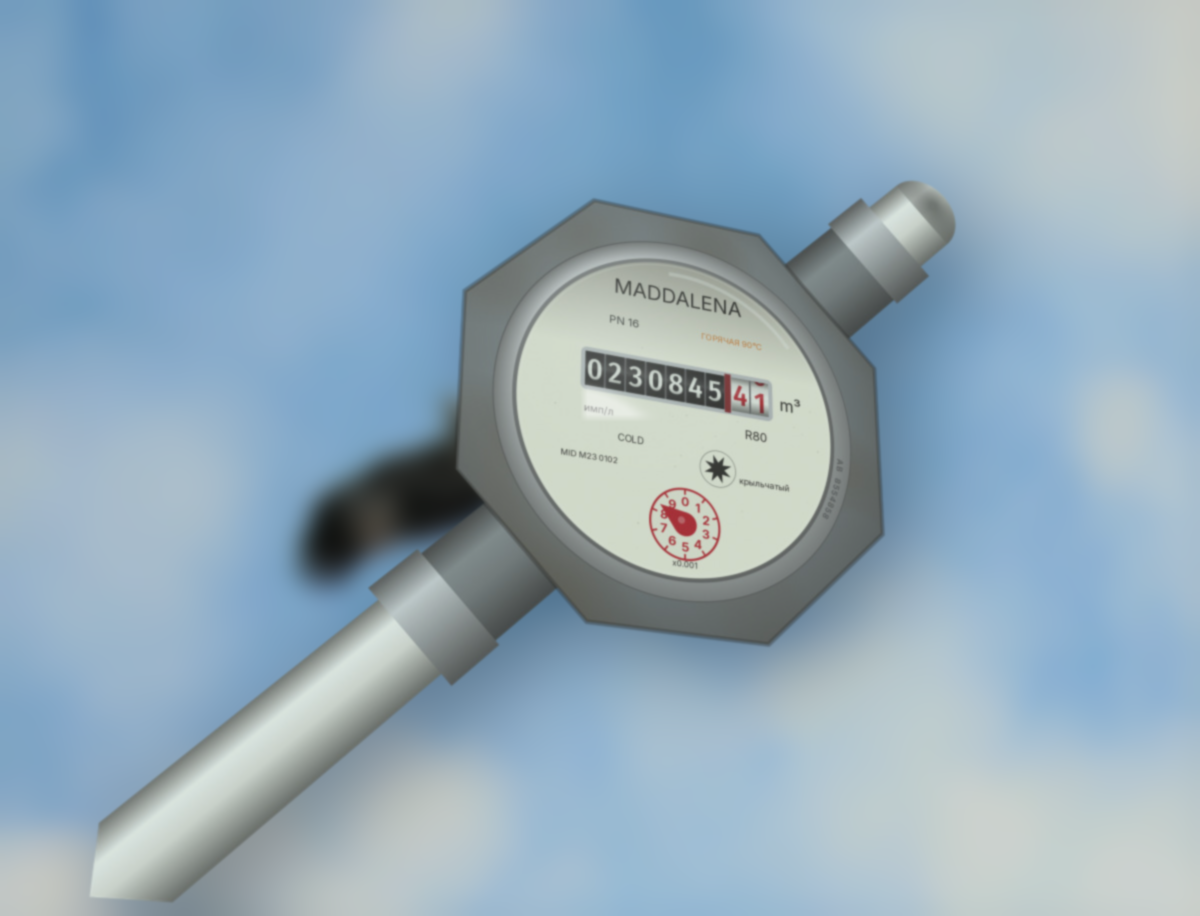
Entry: 230845.408 m³
